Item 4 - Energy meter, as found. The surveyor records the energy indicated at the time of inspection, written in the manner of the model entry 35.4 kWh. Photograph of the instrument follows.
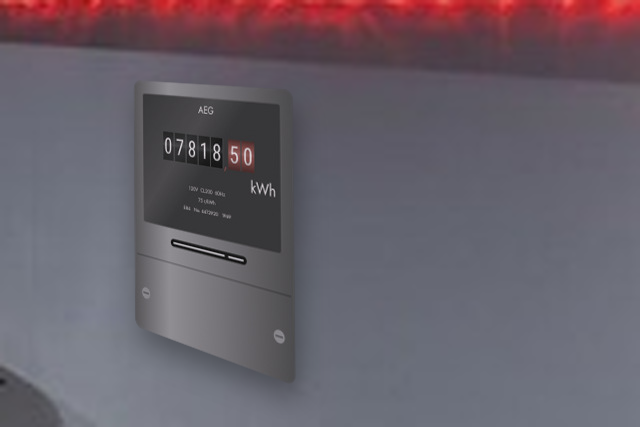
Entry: 7818.50 kWh
